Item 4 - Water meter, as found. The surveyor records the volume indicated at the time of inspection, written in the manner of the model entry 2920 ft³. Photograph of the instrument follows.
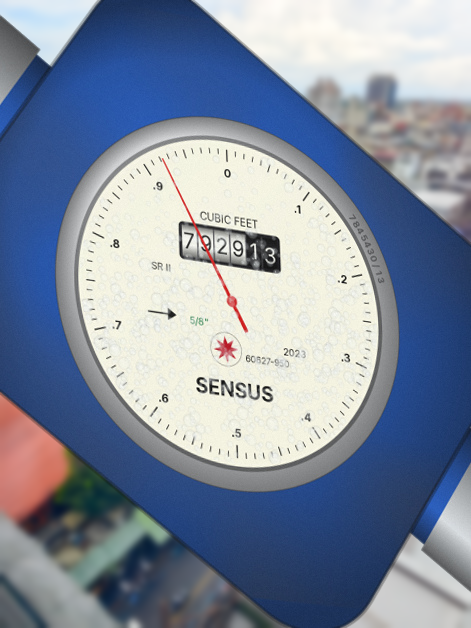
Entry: 792912.92 ft³
